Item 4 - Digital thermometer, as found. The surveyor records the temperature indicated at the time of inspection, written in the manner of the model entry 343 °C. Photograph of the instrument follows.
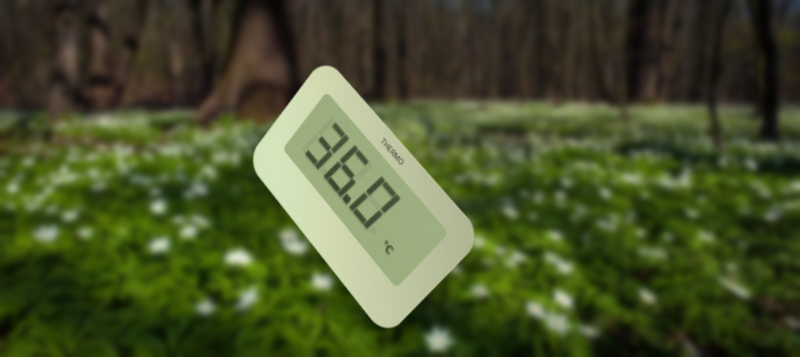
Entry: 36.0 °C
